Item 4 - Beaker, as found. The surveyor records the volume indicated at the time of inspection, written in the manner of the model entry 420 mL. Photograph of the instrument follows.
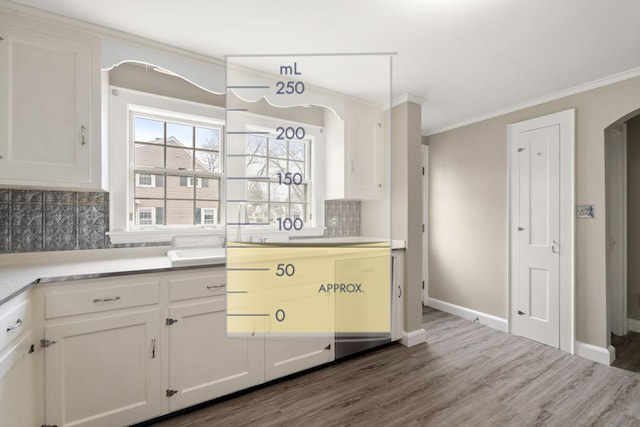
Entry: 75 mL
